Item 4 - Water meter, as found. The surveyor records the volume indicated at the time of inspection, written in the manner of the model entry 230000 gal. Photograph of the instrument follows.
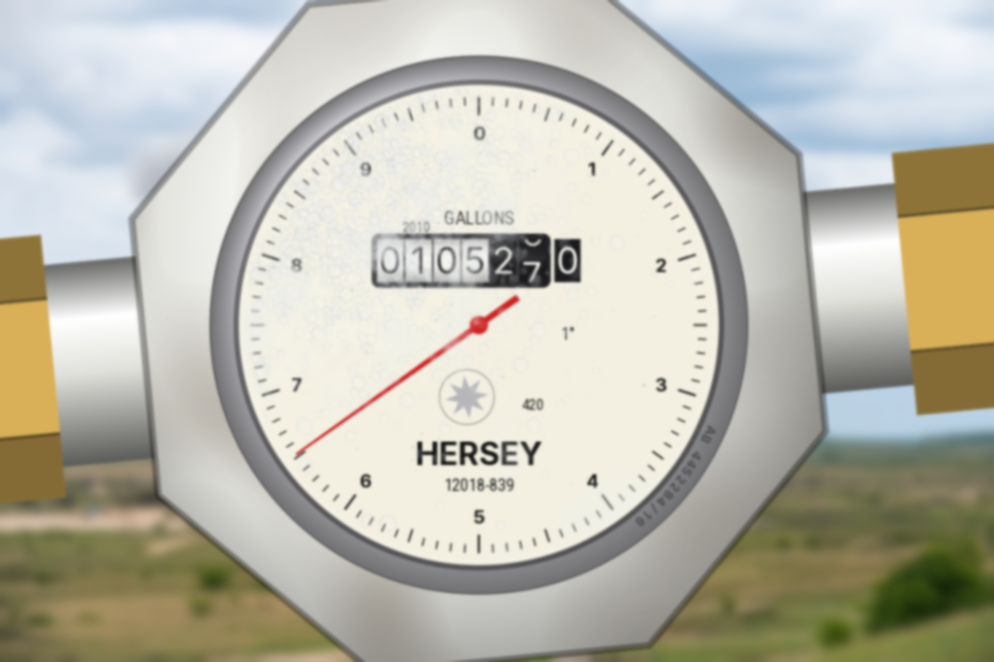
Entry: 105266.5 gal
